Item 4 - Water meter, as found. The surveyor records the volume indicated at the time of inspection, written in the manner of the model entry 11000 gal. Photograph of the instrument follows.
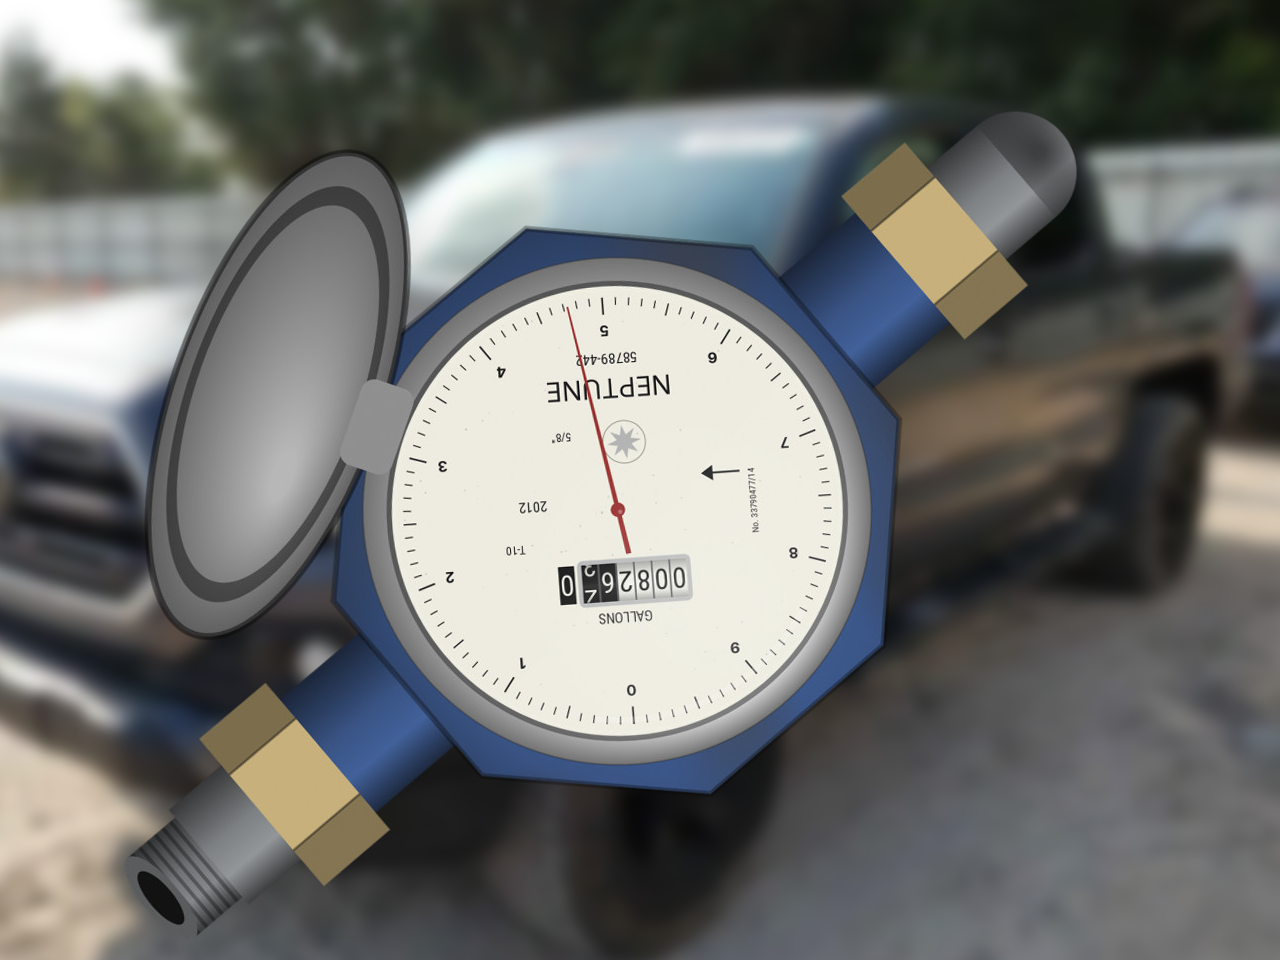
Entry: 82624.7 gal
